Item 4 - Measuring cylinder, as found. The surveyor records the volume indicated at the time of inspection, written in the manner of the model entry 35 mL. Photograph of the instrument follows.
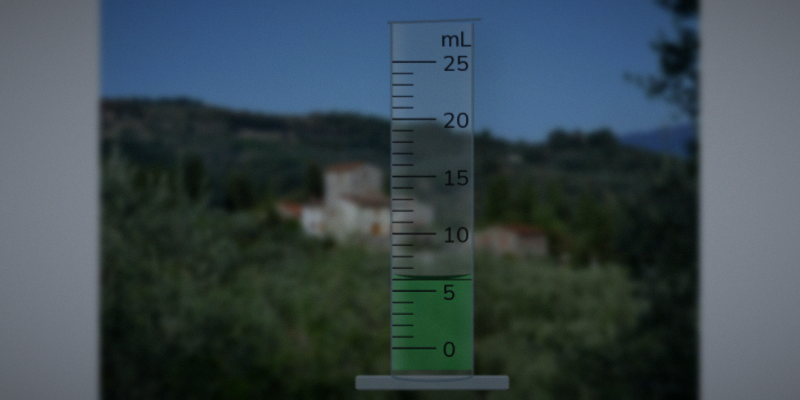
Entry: 6 mL
